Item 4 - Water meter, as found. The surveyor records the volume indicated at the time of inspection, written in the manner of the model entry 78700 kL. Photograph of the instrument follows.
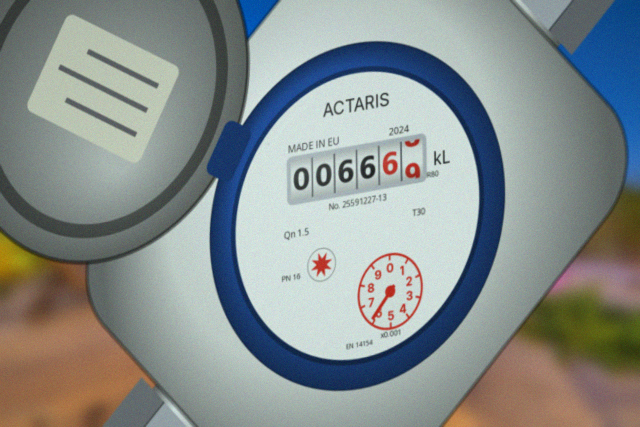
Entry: 66.686 kL
